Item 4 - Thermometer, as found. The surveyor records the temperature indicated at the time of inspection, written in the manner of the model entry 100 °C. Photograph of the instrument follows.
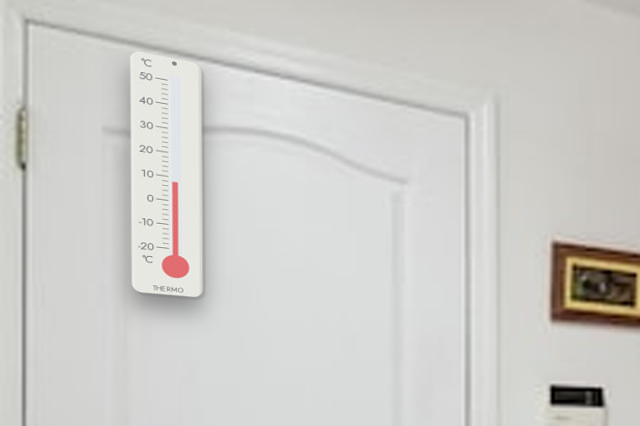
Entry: 8 °C
